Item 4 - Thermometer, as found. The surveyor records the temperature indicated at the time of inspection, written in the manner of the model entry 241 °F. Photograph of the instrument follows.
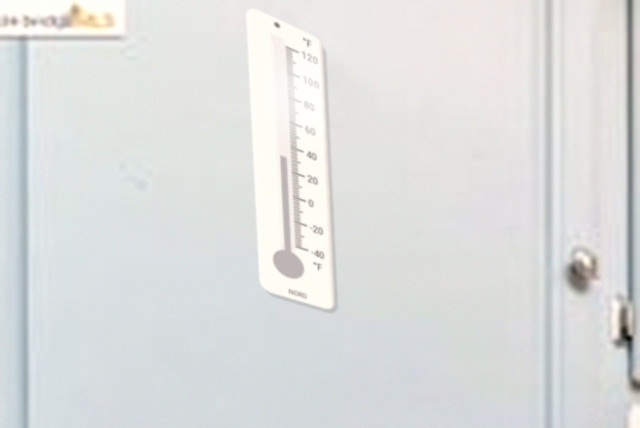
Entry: 30 °F
